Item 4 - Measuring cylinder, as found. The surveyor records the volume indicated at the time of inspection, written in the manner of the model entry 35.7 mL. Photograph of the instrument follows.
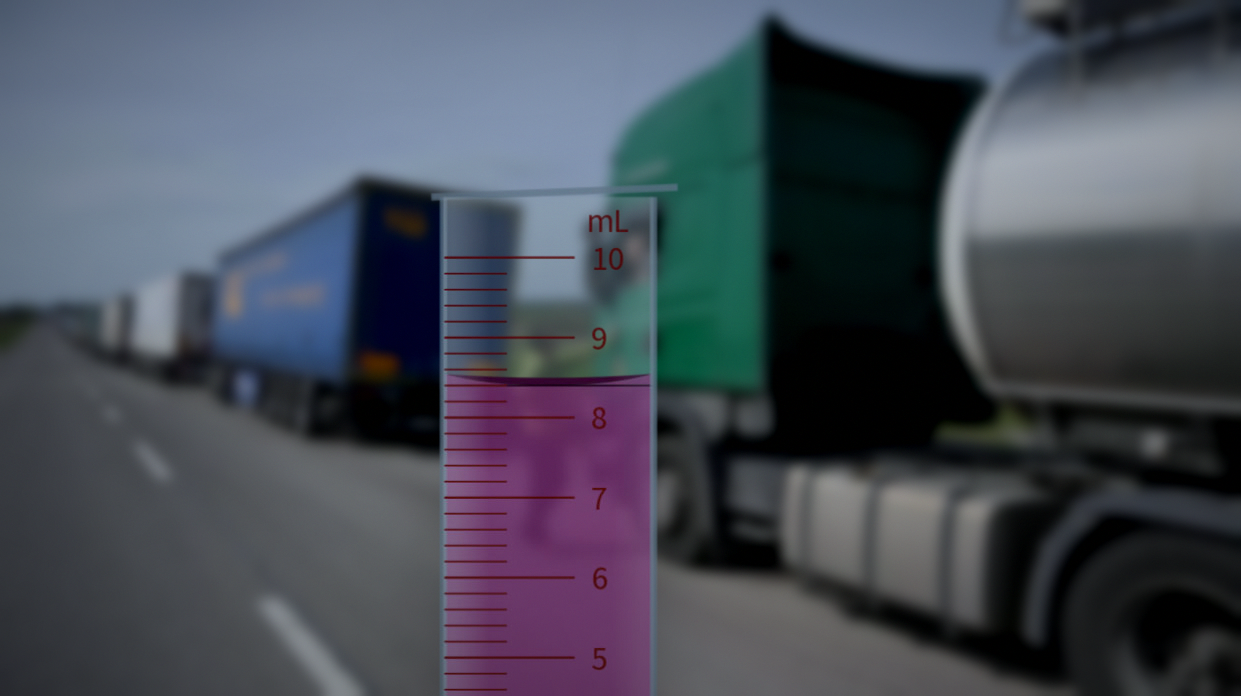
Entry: 8.4 mL
